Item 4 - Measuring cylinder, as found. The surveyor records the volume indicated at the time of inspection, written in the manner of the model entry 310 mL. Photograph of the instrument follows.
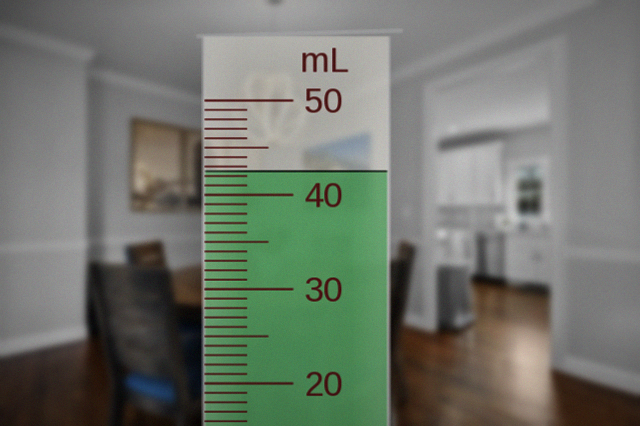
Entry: 42.5 mL
